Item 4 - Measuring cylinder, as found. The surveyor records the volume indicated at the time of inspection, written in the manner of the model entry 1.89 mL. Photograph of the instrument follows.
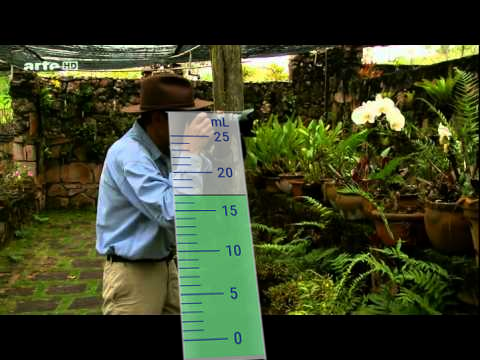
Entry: 17 mL
